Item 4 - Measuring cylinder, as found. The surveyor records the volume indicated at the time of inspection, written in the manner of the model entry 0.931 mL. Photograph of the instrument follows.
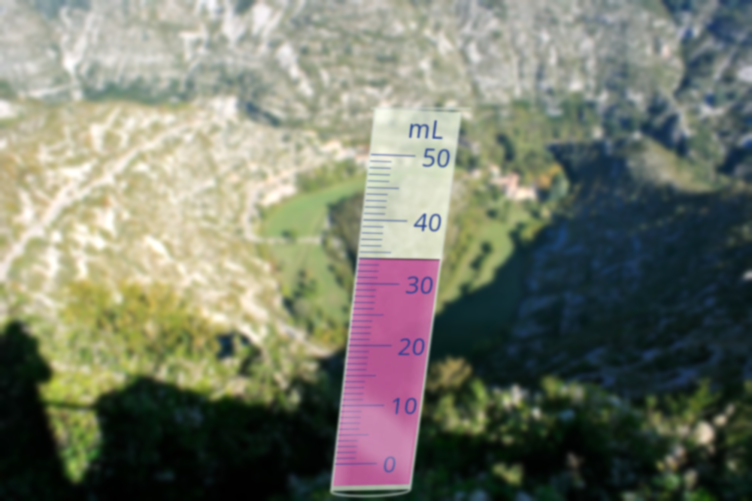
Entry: 34 mL
